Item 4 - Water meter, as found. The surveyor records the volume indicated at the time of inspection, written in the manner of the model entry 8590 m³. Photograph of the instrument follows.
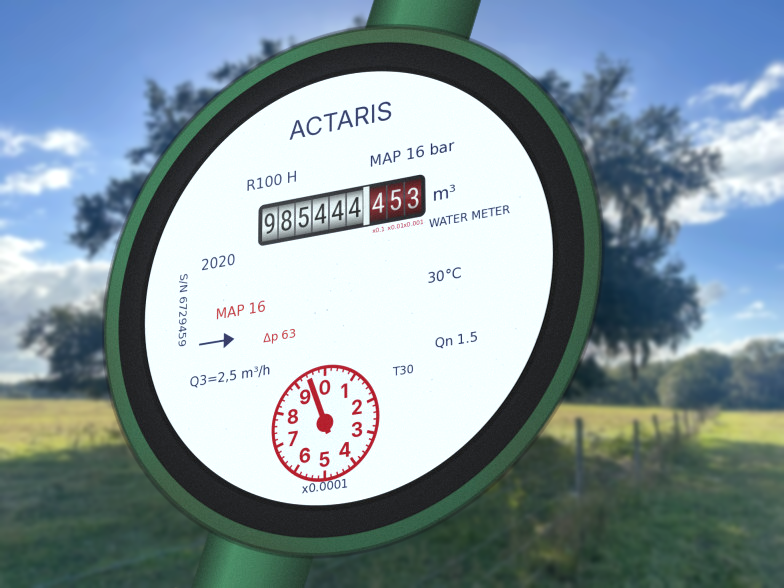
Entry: 985444.4529 m³
